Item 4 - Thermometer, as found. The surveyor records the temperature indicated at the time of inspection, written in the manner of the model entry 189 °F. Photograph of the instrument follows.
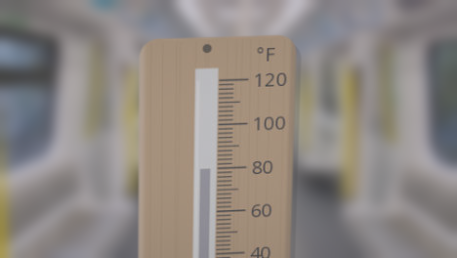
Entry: 80 °F
